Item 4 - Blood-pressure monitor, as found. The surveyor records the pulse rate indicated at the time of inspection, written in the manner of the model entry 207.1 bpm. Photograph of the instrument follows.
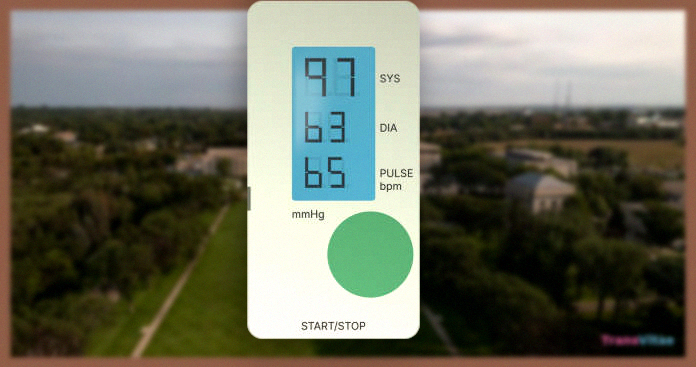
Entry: 65 bpm
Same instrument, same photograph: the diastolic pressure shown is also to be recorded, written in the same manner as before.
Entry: 63 mmHg
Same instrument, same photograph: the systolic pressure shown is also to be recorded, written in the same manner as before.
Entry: 97 mmHg
